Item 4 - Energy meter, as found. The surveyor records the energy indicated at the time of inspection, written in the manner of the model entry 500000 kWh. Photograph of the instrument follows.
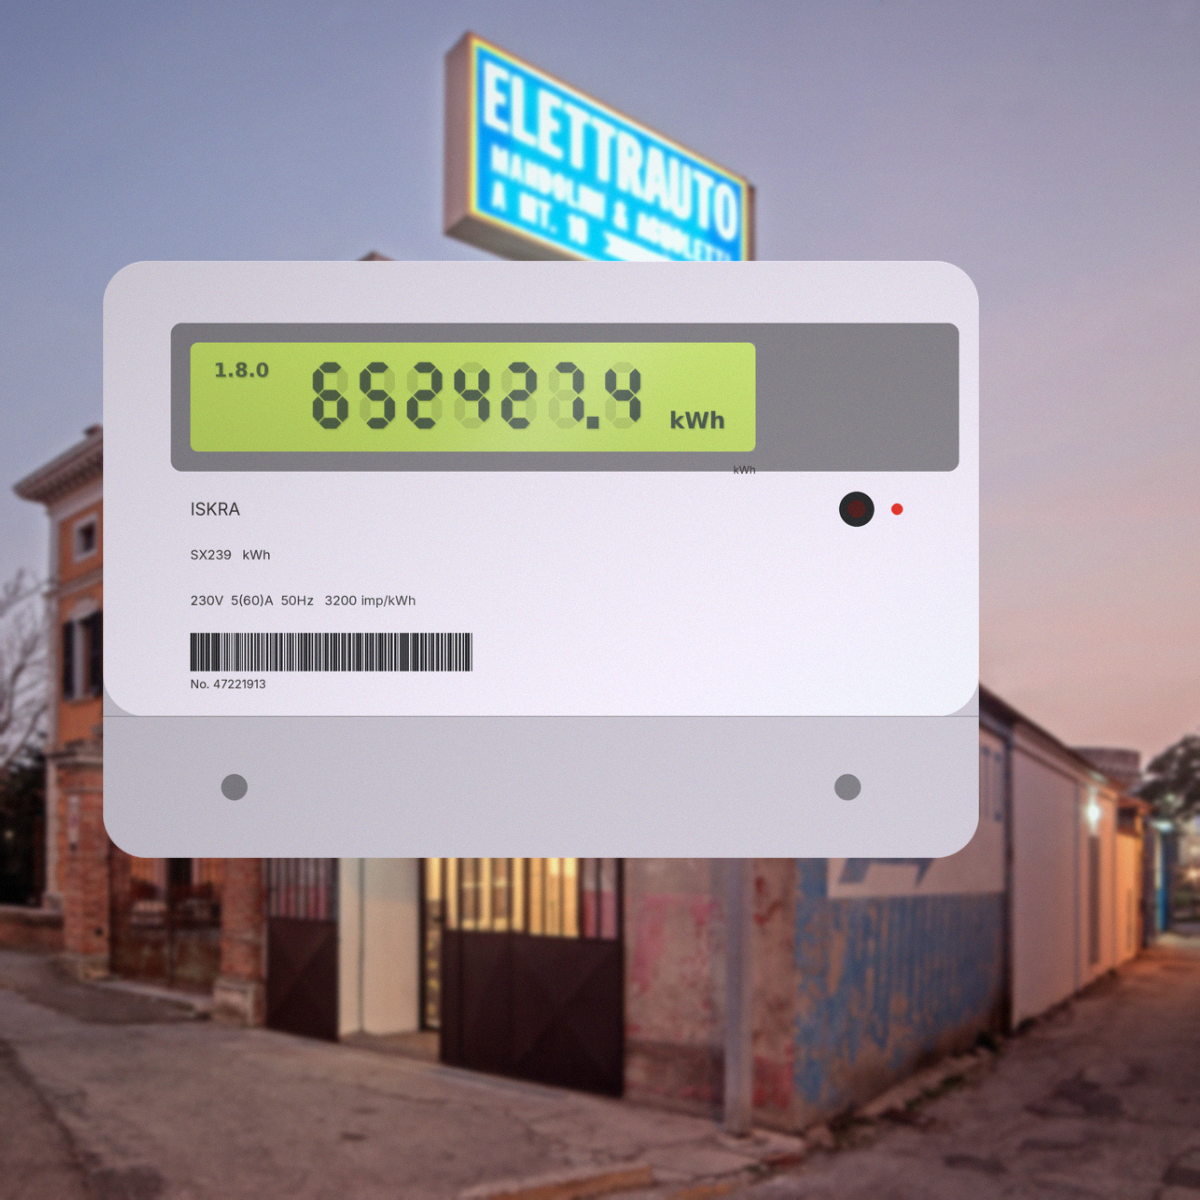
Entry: 652427.4 kWh
